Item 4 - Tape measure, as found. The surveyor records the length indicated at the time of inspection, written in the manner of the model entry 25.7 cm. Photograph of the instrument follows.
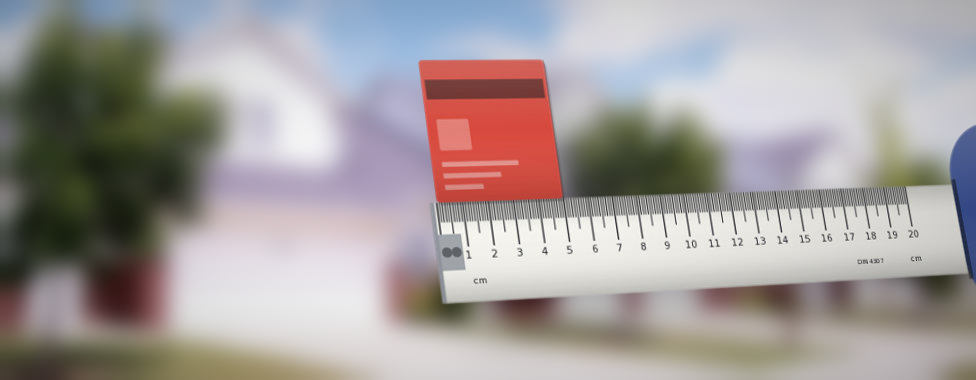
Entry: 5 cm
